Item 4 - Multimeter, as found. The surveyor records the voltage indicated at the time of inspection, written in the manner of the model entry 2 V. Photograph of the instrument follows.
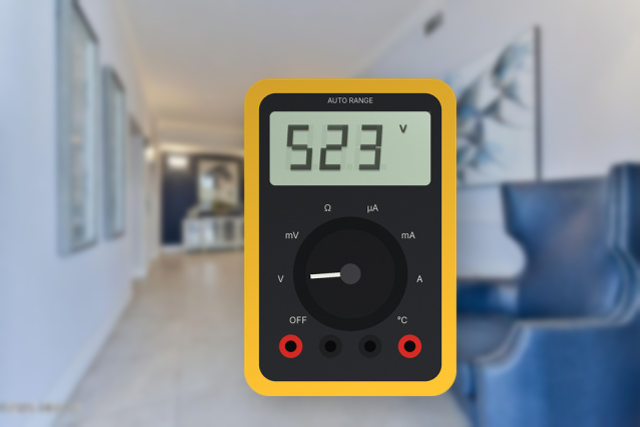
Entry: 523 V
